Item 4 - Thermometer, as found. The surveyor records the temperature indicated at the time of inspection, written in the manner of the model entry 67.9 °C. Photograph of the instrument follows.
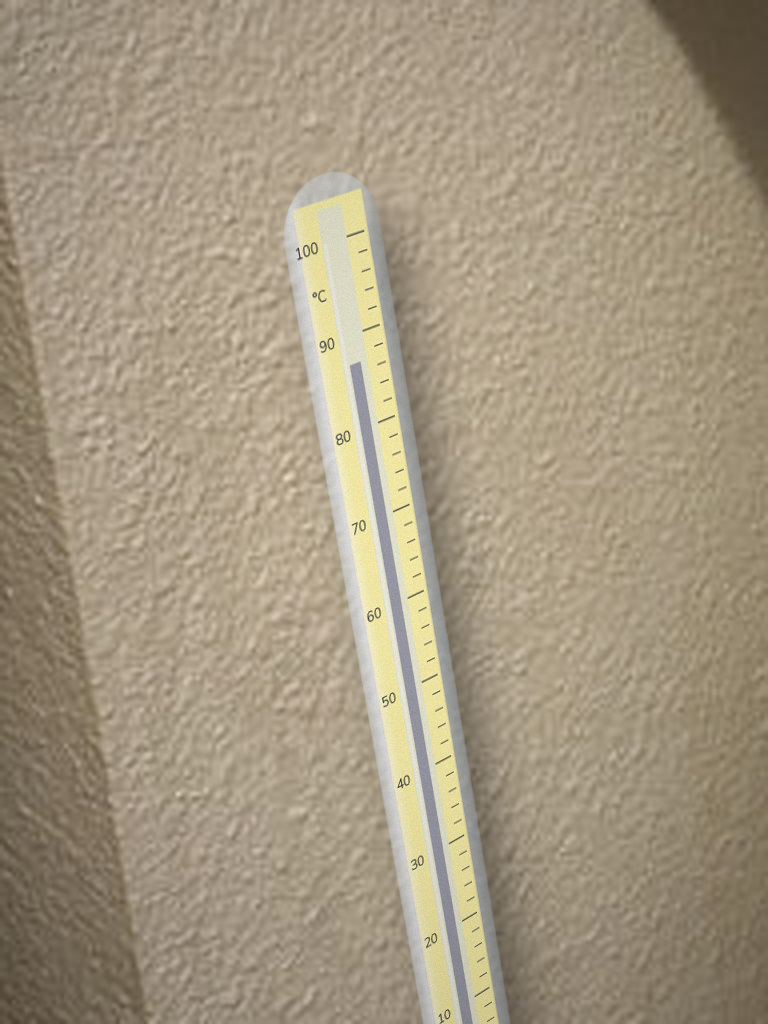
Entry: 87 °C
